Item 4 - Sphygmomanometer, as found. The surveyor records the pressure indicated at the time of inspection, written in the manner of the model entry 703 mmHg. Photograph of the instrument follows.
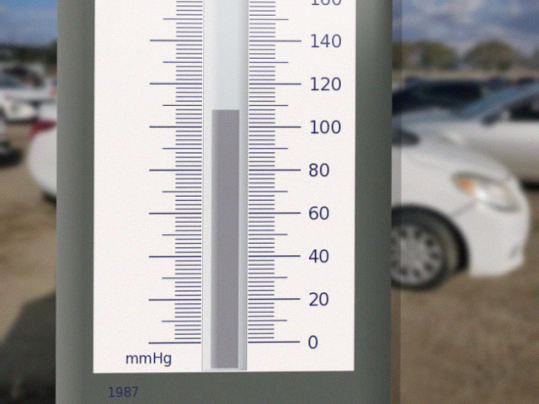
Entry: 108 mmHg
